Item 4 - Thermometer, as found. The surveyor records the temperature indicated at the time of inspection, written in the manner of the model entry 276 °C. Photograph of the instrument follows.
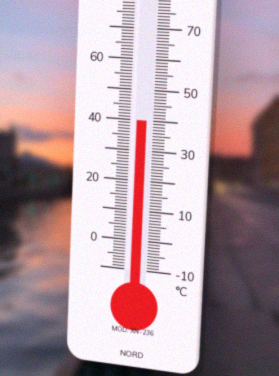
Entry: 40 °C
